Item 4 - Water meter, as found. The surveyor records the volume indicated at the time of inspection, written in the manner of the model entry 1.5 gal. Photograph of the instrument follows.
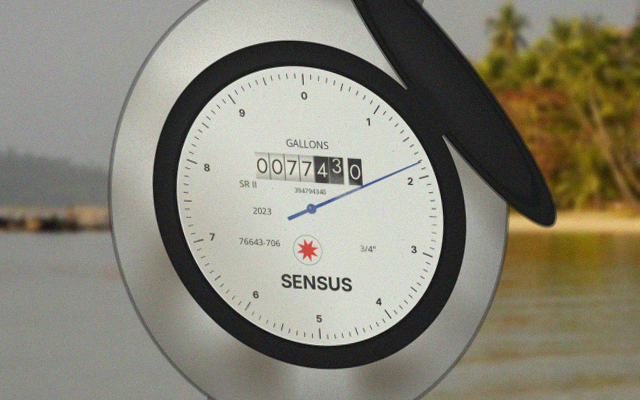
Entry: 77431.8 gal
